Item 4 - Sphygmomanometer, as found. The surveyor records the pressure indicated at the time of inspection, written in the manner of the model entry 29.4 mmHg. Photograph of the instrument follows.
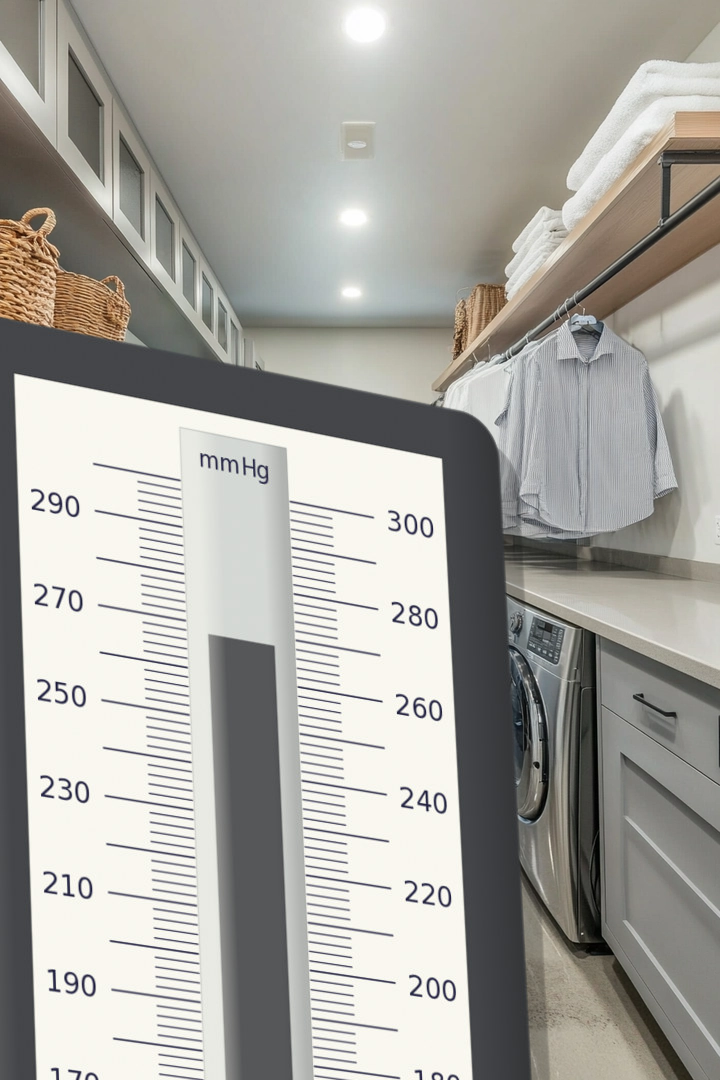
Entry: 268 mmHg
